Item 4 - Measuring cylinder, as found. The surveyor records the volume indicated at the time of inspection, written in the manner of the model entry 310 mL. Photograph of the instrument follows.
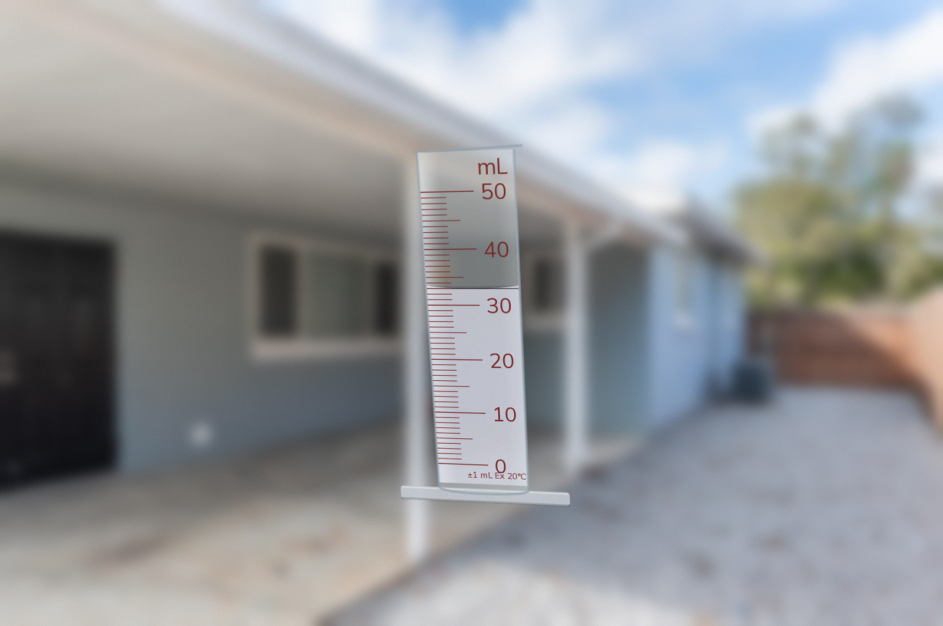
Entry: 33 mL
